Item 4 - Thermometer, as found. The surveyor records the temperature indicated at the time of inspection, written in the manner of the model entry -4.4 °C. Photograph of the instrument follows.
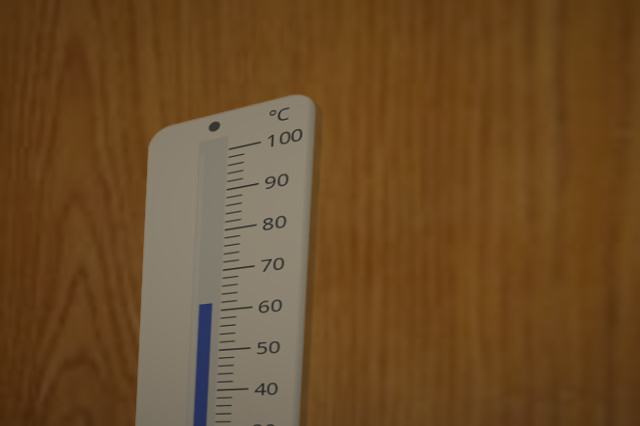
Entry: 62 °C
